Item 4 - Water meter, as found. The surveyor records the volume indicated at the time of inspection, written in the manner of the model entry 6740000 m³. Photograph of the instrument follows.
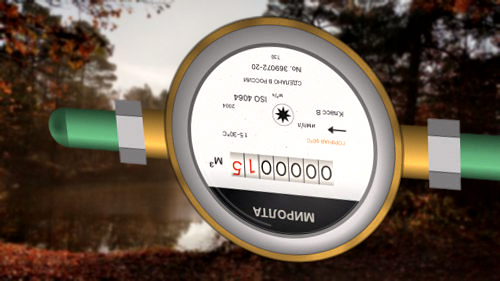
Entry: 0.15 m³
